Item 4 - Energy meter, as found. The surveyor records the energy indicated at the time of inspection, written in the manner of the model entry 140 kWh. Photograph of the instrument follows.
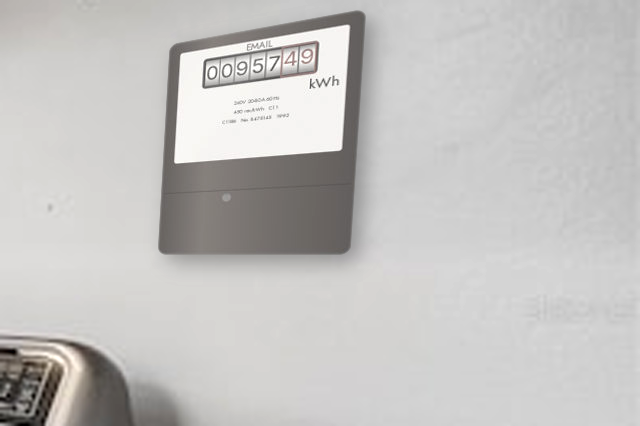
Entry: 957.49 kWh
